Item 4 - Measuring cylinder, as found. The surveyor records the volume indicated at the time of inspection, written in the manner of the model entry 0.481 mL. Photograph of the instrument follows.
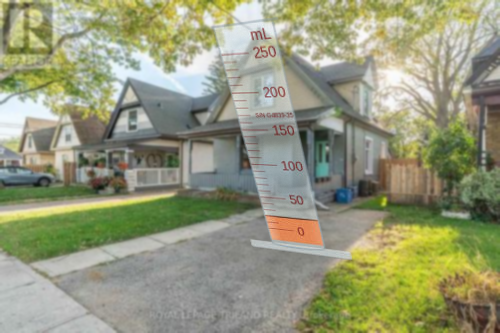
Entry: 20 mL
